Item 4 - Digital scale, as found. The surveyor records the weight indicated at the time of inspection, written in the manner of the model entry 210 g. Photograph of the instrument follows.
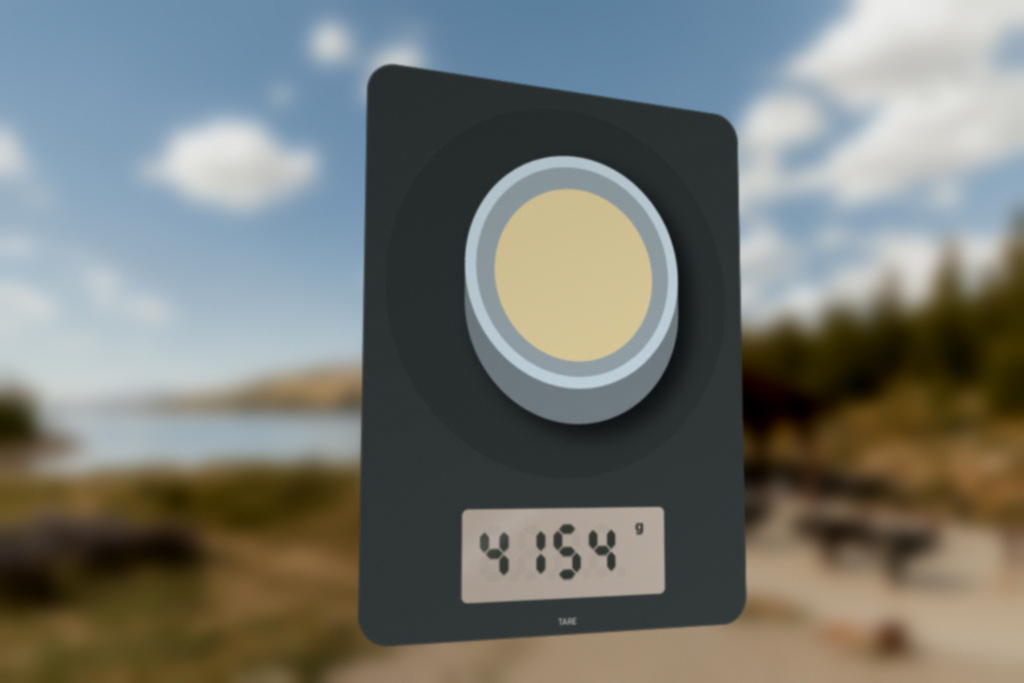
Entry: 4154 g
